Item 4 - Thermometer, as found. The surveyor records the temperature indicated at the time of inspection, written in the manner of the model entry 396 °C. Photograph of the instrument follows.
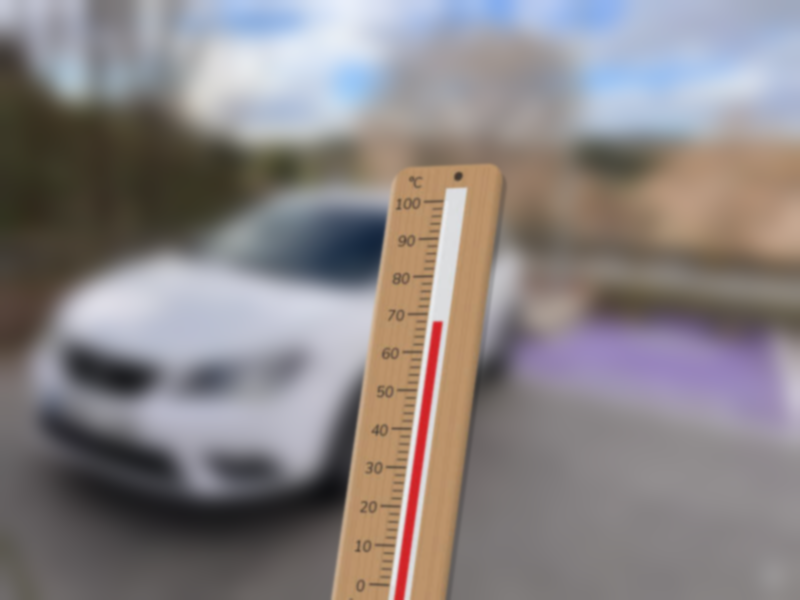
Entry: 68 °C
